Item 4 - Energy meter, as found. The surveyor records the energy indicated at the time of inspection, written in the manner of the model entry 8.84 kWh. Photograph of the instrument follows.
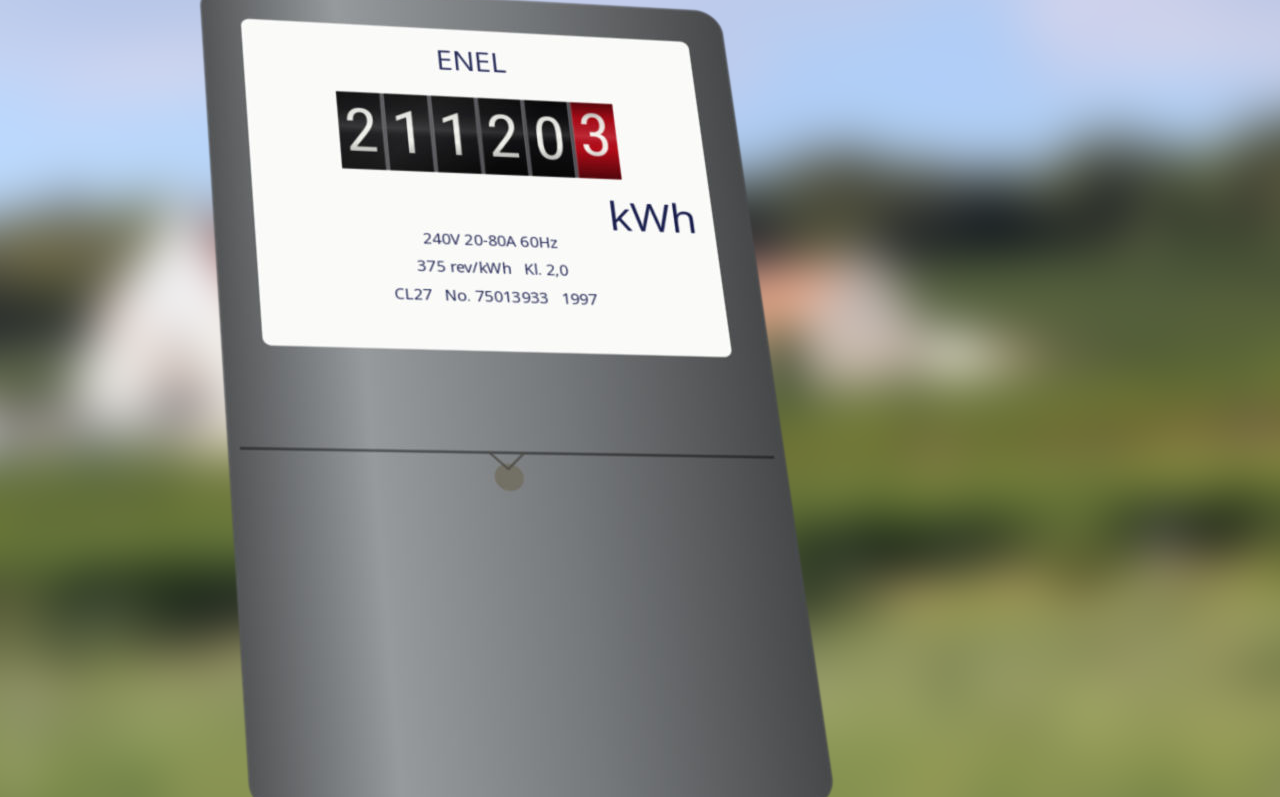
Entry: 21120.3 kWh
